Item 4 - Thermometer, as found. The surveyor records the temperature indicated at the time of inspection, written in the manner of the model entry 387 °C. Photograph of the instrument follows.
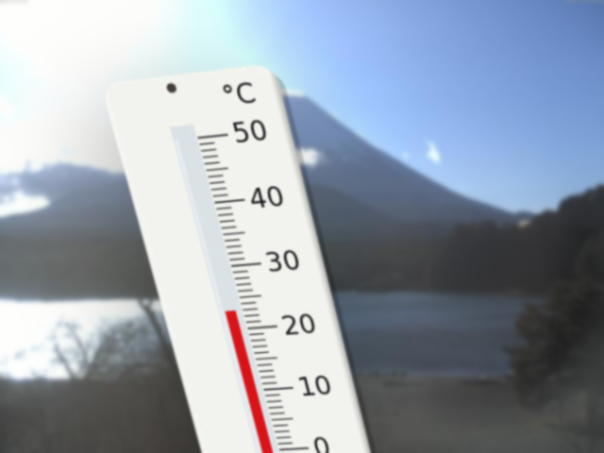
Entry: 23 °C
